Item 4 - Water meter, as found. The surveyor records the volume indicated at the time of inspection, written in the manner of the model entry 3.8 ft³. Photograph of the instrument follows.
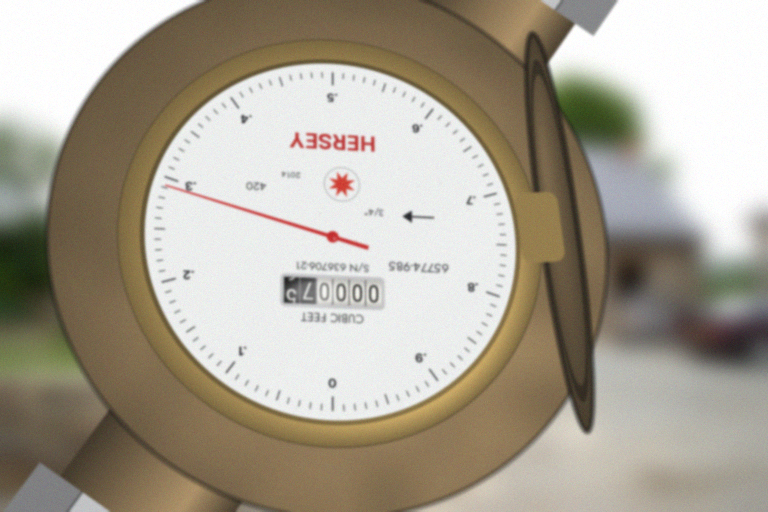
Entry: 75.29 ft³
